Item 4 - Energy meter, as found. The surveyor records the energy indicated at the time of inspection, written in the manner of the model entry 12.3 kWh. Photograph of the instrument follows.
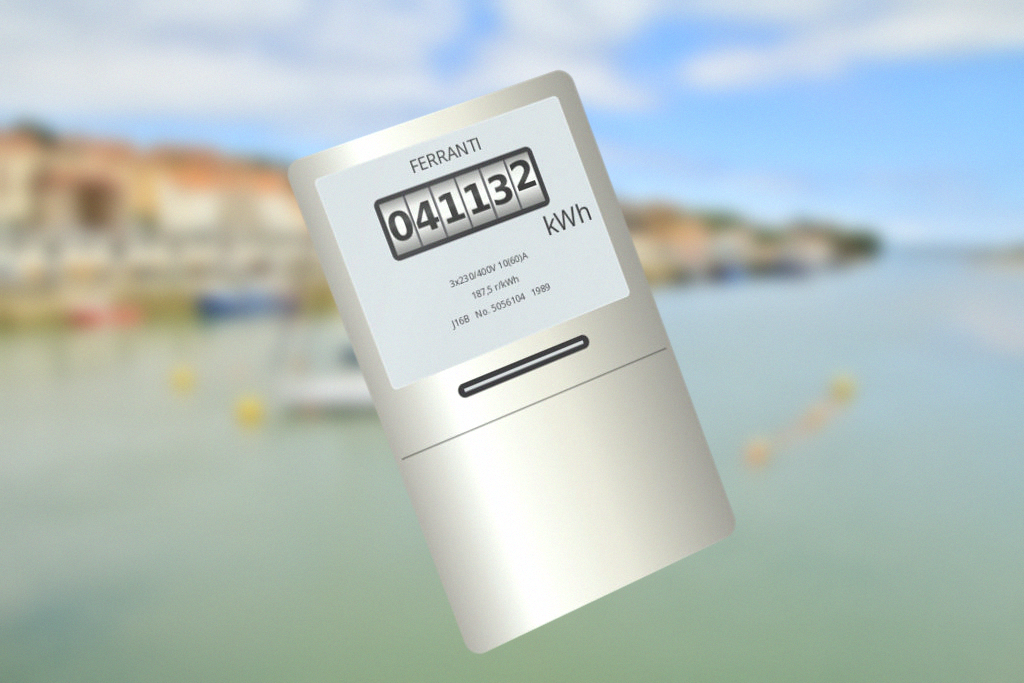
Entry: 41132 kWh
